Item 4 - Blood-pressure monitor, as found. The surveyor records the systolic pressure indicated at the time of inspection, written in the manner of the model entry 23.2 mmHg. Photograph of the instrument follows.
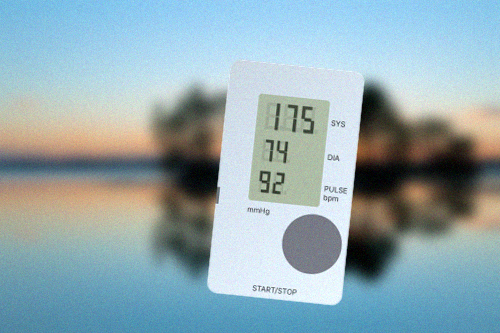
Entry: 175 mmHg
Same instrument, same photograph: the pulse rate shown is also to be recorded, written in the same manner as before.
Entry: 92 bpm
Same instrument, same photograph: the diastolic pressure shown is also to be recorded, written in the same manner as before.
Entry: 74 mmHg
